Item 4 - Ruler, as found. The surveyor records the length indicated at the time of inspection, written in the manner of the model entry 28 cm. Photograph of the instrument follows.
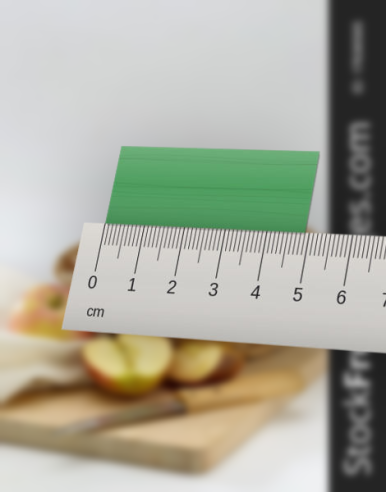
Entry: 4.9 cm
